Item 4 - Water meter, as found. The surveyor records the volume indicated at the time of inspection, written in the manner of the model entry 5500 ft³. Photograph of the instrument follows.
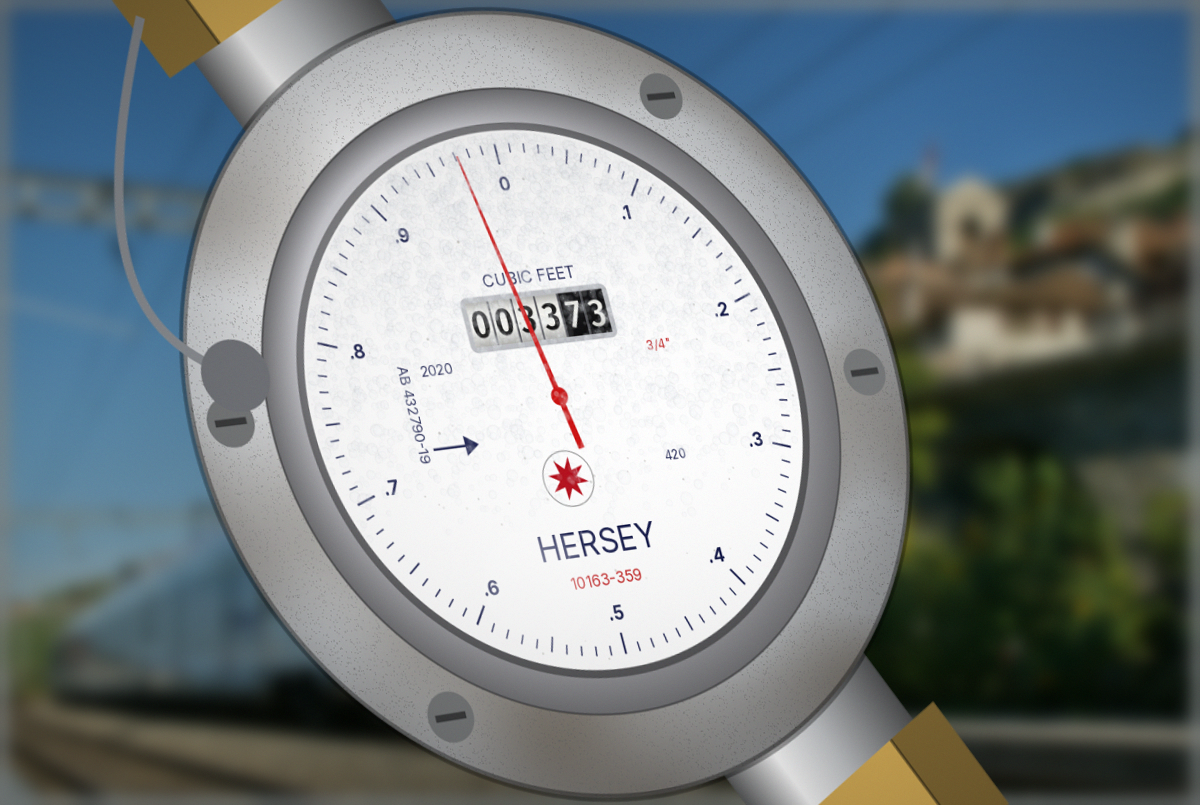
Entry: 3372.97 ft³
